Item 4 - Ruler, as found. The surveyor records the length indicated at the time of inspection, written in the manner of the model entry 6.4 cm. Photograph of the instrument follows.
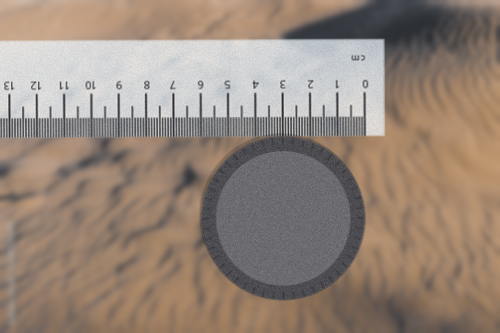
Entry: 6 cm
